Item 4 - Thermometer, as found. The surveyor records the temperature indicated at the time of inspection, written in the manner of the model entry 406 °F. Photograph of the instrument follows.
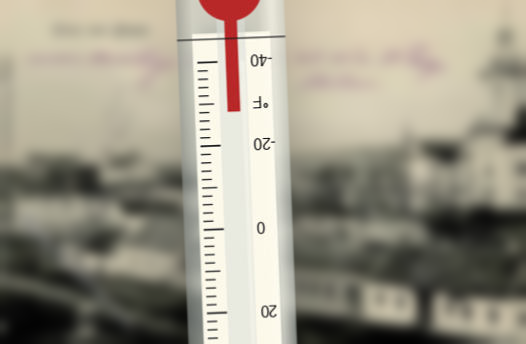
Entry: -28 °F
